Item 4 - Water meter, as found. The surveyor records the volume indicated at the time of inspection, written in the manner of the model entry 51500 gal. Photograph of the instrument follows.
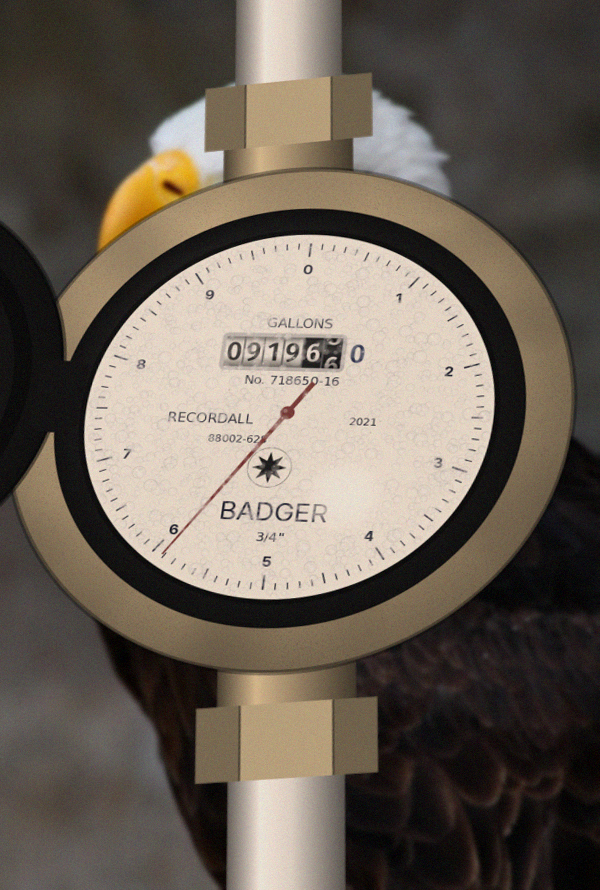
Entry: 919655.9 gal
